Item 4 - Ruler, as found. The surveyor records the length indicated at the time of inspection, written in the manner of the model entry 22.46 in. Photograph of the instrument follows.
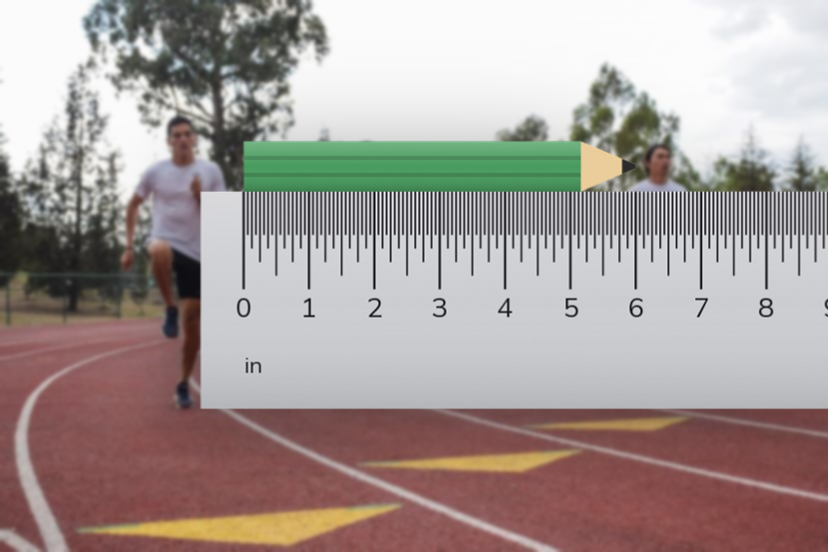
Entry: 6 in
